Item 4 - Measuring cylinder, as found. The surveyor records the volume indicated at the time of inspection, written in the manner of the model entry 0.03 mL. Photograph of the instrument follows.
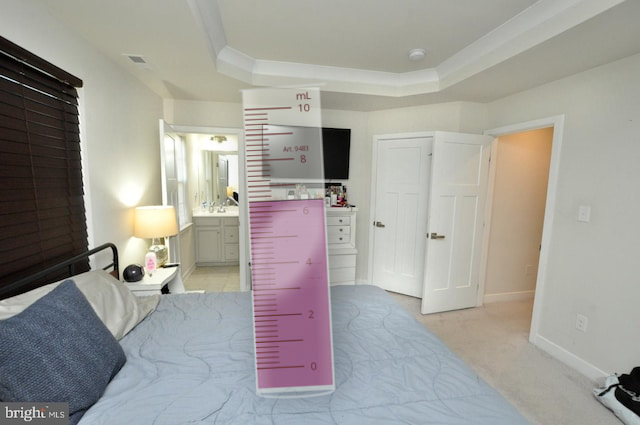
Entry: 6.4 mL
